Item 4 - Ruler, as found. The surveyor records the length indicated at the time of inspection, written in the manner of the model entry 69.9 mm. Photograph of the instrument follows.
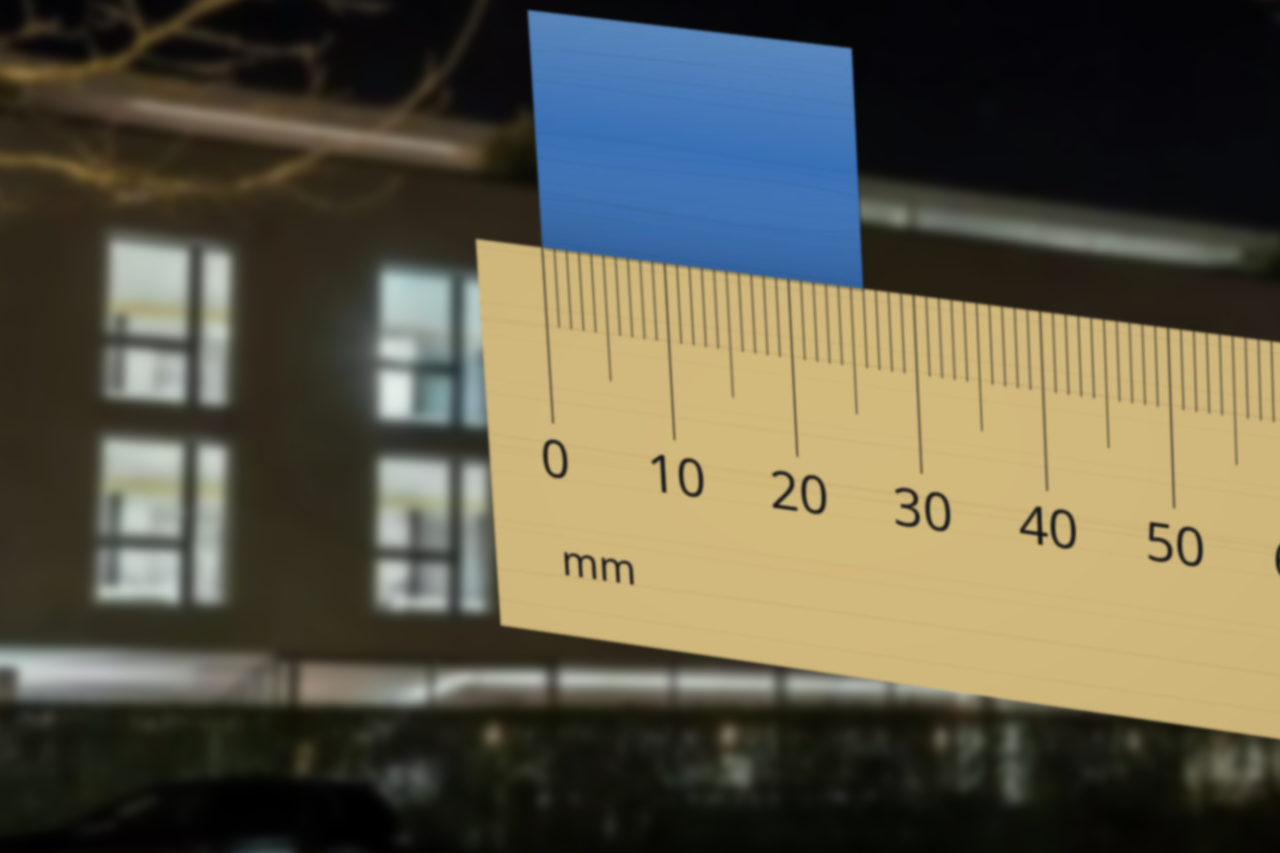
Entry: 26 mm
